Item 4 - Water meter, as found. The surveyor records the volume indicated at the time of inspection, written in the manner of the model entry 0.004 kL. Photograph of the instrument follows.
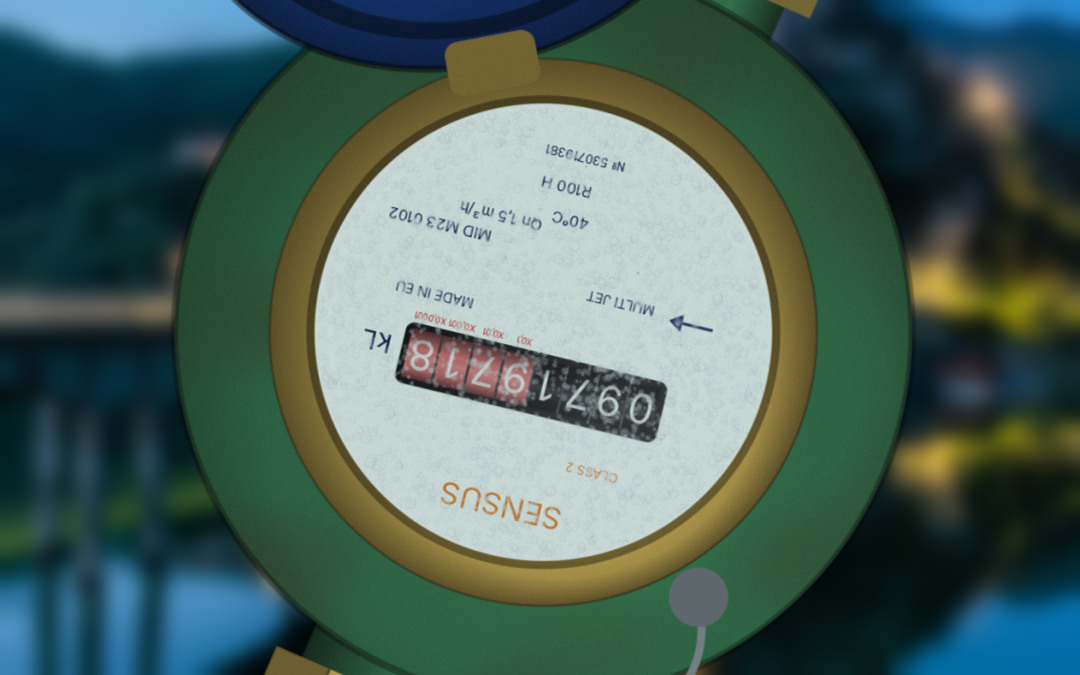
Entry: 971.9718 kL
